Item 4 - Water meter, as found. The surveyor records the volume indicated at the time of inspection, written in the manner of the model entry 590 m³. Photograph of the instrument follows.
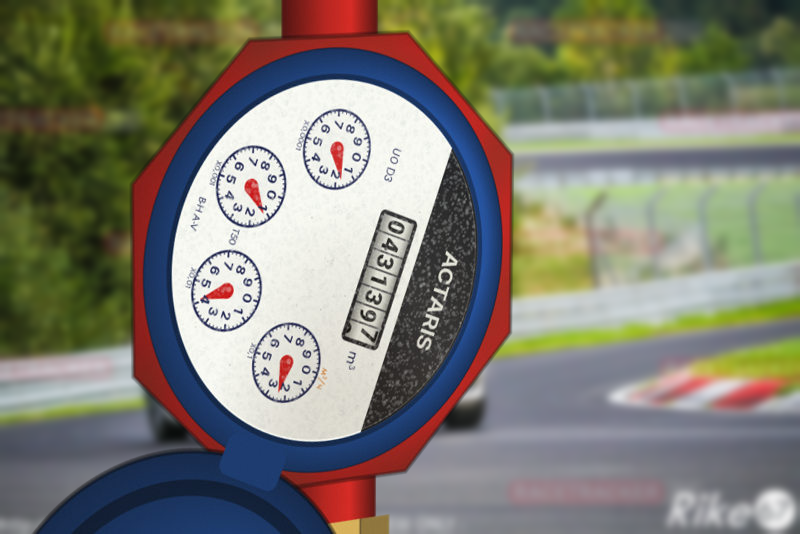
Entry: 431397.2411 m³
